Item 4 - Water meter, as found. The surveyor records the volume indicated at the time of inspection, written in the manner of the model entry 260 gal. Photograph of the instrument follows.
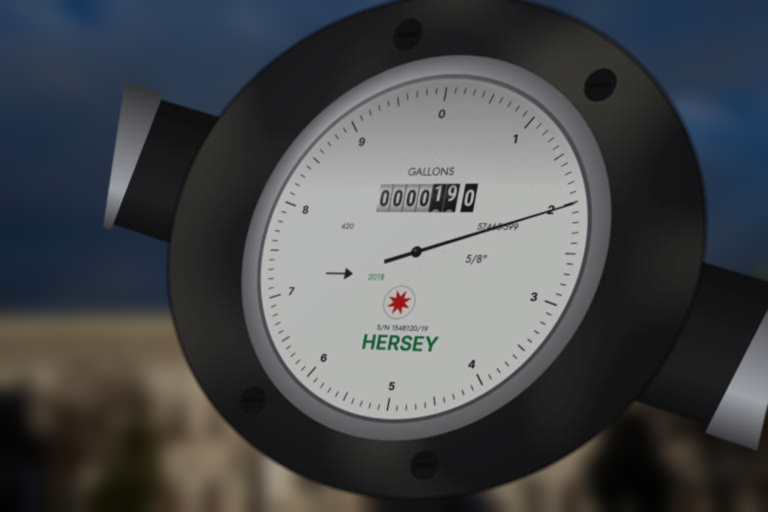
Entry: 192.0 gal
